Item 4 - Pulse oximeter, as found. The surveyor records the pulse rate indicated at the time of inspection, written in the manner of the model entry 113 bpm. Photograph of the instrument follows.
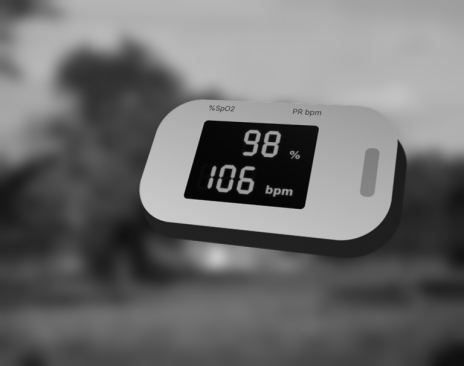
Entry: 106 bpm
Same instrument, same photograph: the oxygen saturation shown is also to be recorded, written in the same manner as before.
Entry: 98 %
